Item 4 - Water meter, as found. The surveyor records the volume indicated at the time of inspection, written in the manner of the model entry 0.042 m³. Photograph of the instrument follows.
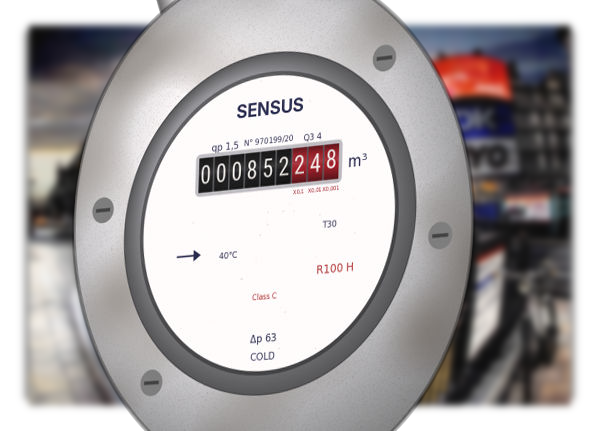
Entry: 852.248 m³
